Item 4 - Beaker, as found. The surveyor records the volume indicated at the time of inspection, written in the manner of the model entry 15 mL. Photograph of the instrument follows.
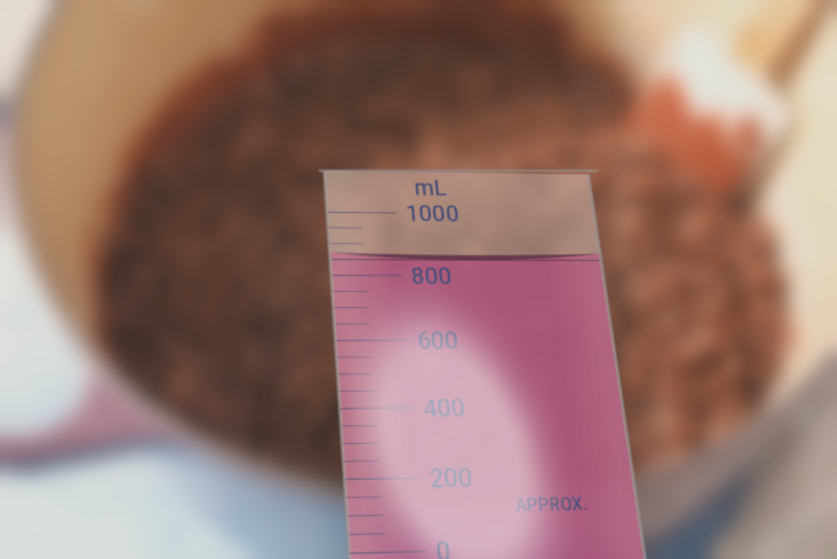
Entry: 850 mL
